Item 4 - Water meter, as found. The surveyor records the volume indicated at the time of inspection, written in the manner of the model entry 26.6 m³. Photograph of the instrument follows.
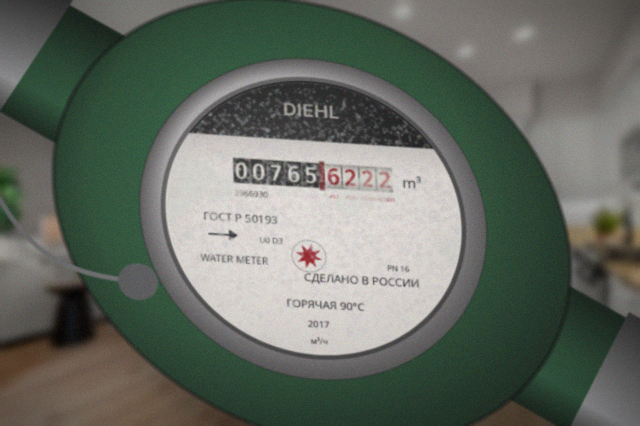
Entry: 765.6222 m³
